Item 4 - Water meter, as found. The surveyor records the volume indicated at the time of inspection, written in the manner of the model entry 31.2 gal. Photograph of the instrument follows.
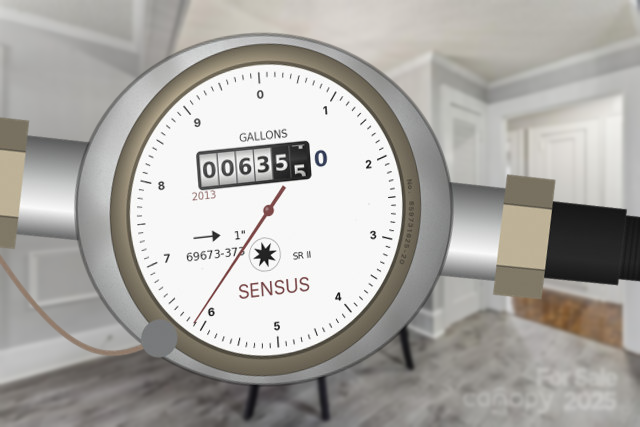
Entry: 63546.1 gal
